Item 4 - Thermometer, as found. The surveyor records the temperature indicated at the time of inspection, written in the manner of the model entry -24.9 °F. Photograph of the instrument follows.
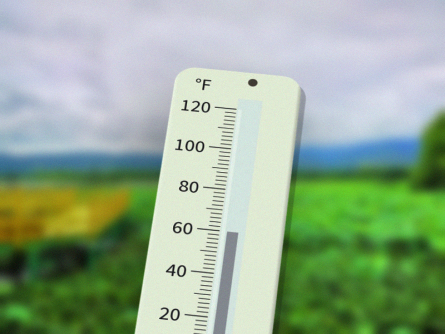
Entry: 60 °F
